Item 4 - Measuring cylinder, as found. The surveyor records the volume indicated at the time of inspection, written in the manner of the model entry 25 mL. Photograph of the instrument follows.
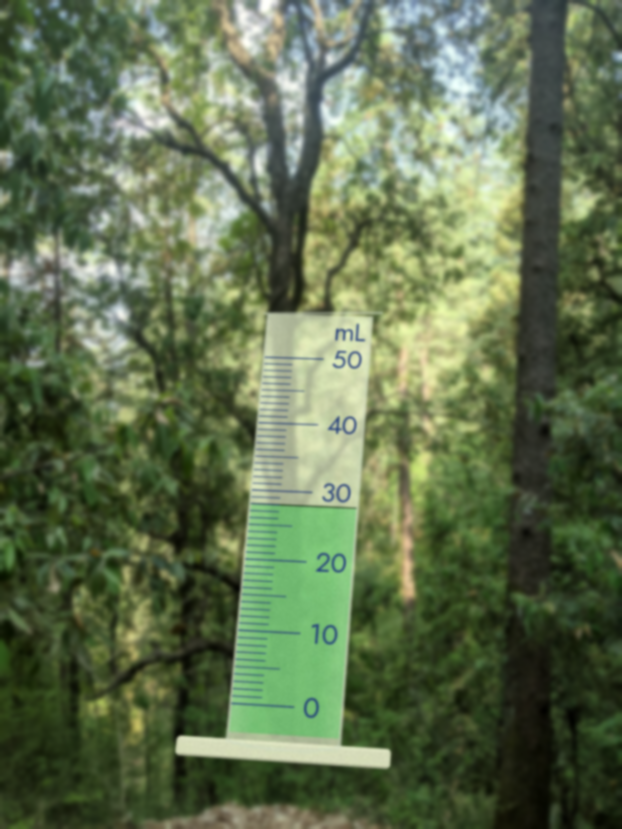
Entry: 28 mL
